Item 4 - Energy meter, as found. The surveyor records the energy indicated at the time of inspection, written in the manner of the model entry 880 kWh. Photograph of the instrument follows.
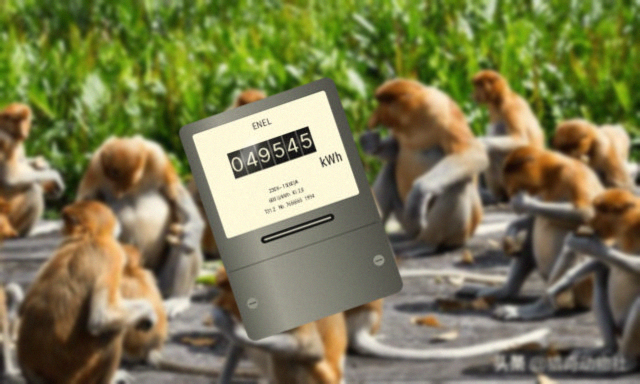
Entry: 49545 kWh
